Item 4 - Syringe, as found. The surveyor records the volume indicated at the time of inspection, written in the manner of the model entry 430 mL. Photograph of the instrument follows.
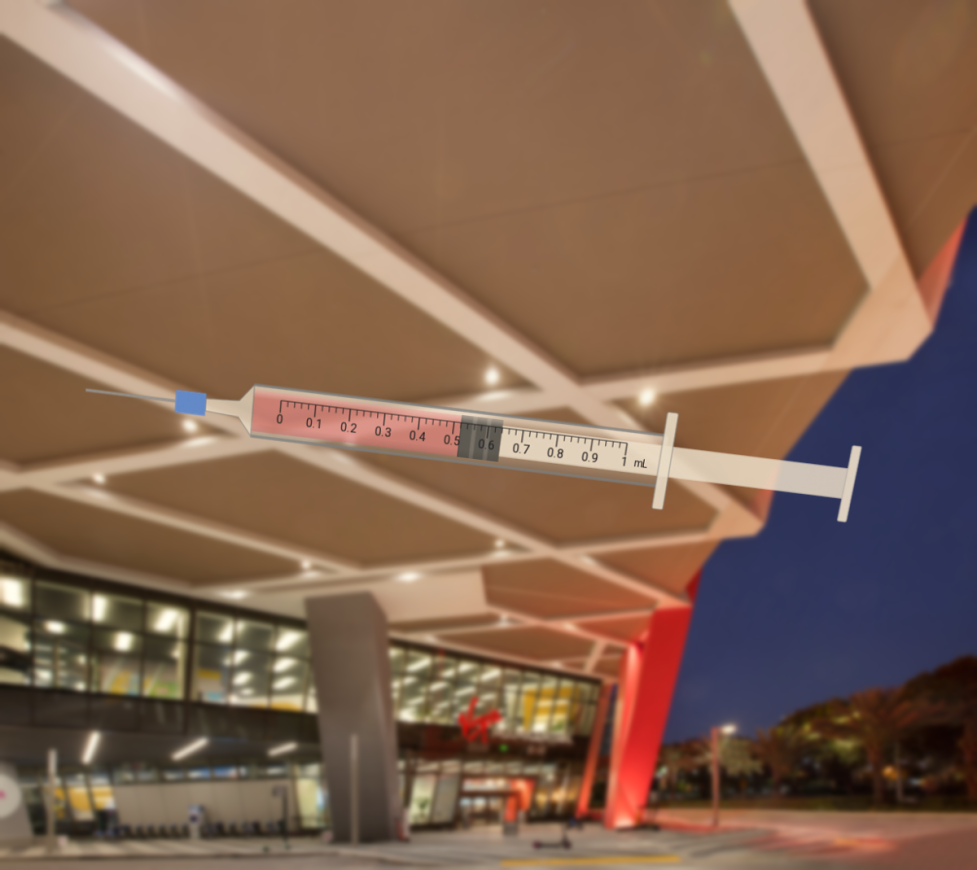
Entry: 0.52 mL
